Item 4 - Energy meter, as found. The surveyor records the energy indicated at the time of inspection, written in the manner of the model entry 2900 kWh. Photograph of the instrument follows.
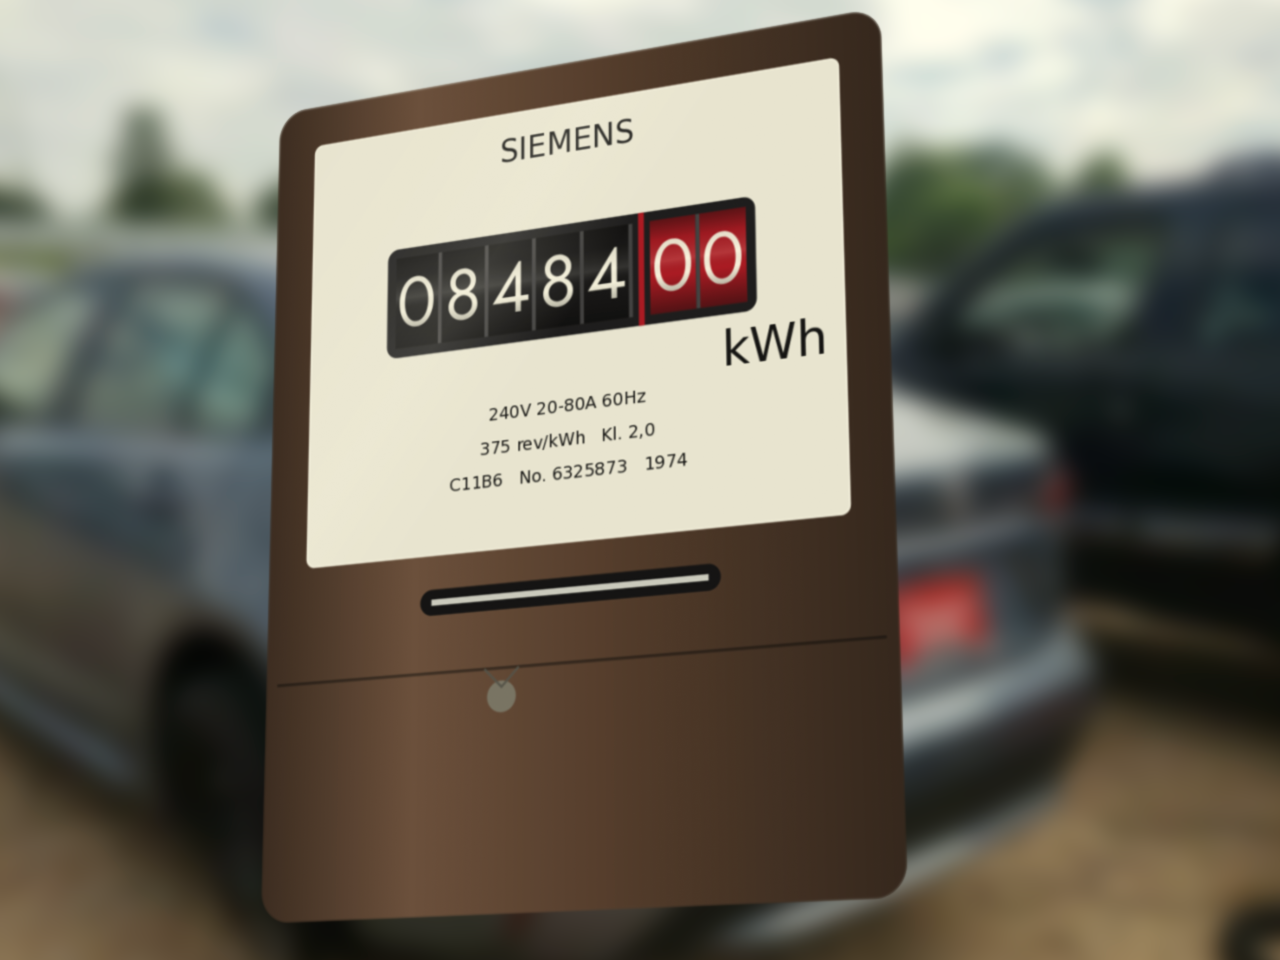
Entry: 8484.00 kWh
